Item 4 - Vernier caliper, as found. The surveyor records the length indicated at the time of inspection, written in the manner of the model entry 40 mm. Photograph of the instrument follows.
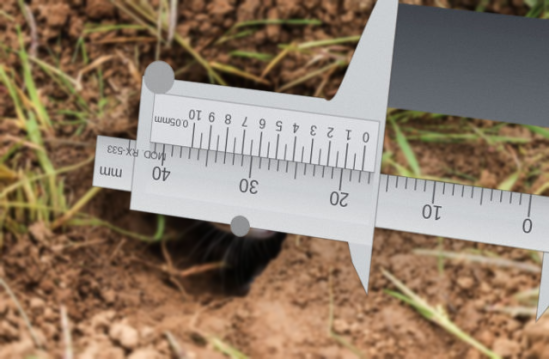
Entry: 17.8 mm
